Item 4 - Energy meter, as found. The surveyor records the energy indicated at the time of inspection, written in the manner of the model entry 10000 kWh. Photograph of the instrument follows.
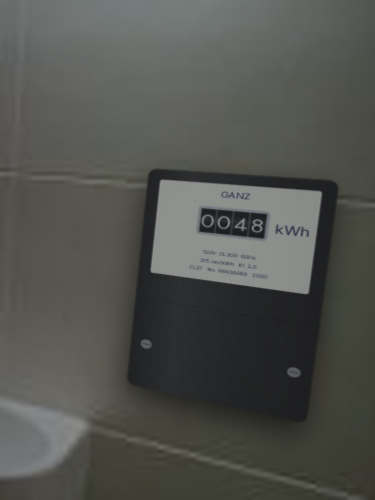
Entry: 48 kWh
